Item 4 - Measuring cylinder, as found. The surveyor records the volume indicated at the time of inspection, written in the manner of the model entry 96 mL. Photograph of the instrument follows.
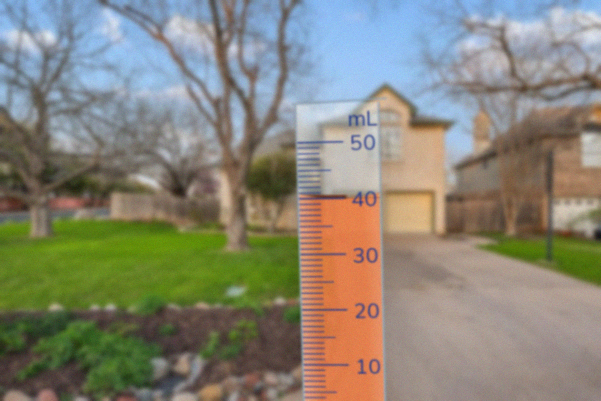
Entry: 40 mL
